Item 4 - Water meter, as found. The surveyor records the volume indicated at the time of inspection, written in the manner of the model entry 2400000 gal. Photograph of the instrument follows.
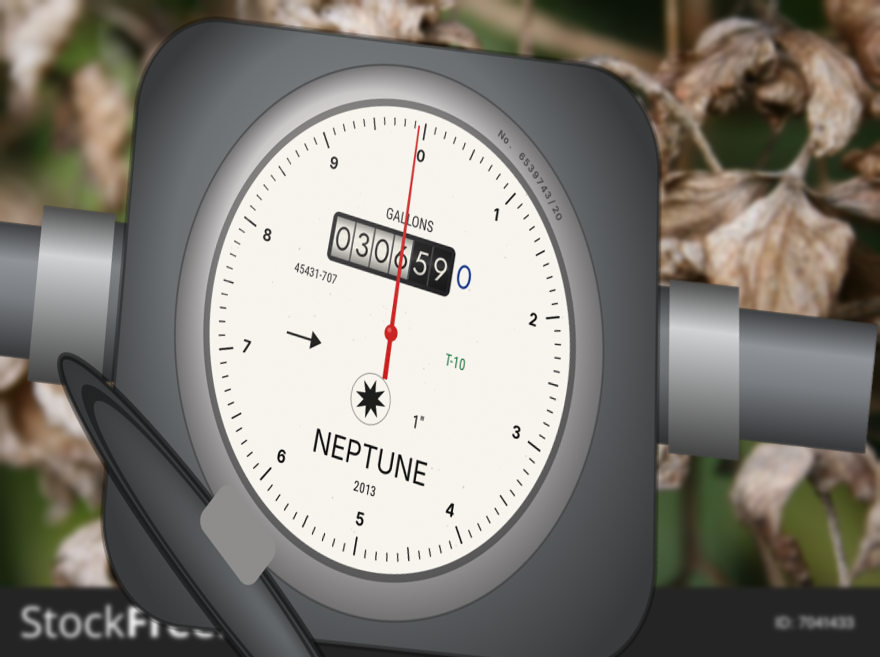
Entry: 306589.9 gal
